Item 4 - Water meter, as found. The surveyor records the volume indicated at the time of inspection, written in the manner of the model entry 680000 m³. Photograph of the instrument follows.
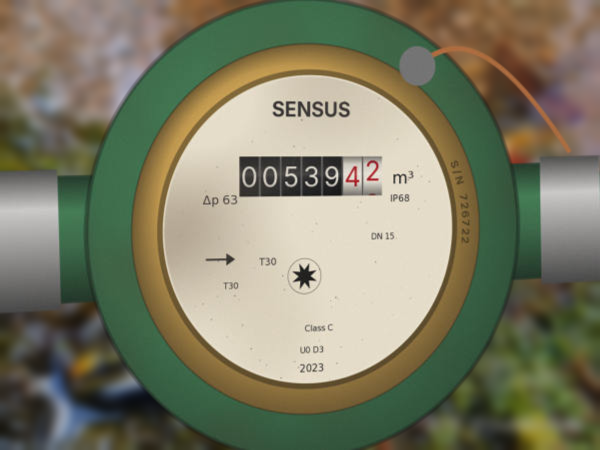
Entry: 539.42 m³
